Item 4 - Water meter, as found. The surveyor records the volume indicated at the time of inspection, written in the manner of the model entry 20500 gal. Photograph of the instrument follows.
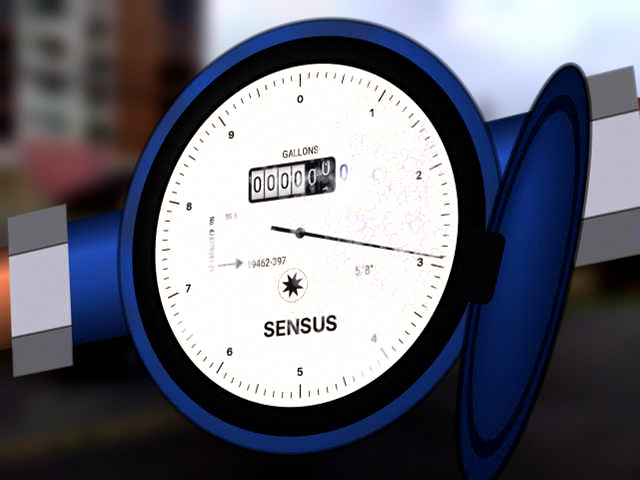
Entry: 2.9 gal
